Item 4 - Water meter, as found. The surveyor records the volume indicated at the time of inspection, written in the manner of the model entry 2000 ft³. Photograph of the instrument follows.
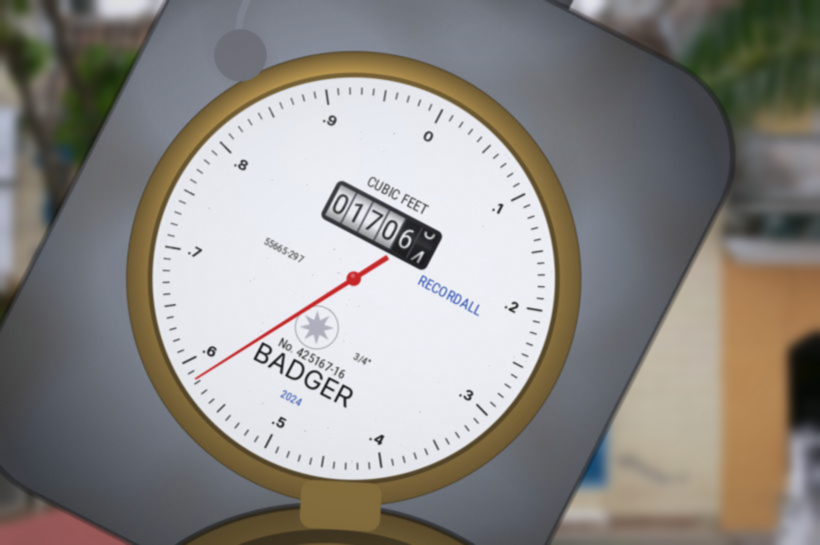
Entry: 17063.58 ft³
